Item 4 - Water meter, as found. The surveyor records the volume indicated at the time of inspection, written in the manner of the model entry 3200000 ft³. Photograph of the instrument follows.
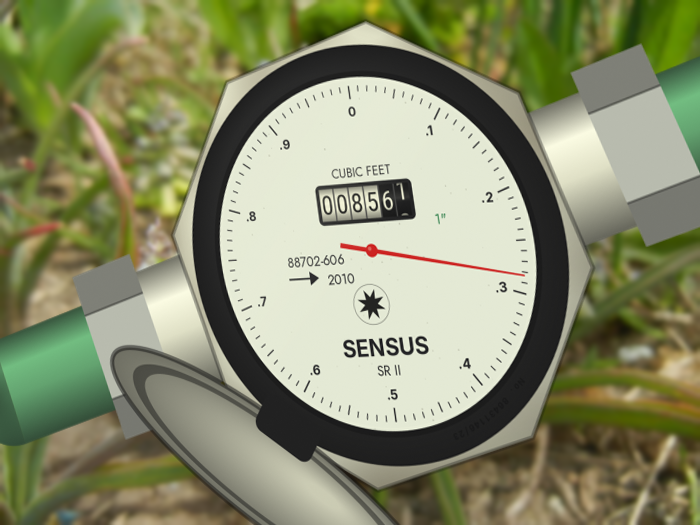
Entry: 8561.28 ft³
